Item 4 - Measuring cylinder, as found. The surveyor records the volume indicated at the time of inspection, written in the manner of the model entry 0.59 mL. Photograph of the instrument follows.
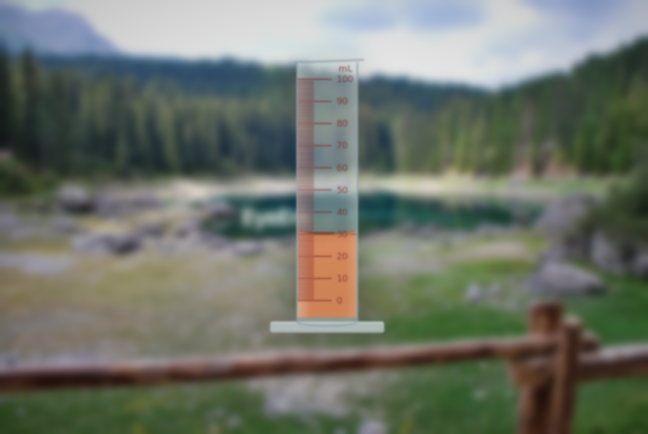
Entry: 30 mL
